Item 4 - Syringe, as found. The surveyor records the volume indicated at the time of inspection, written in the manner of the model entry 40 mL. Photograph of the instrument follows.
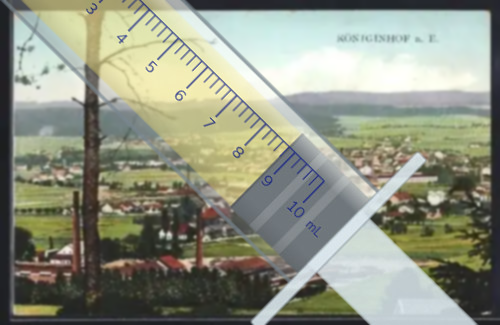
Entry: 8.8 mL
